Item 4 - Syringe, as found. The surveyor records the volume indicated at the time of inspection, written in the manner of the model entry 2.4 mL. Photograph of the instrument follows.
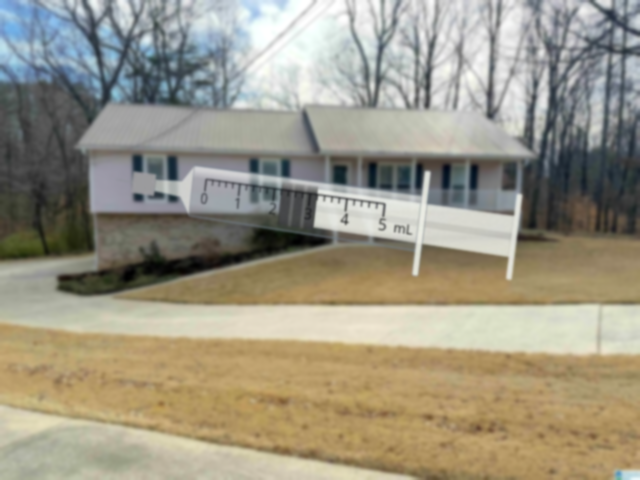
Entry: 2.2 mL
